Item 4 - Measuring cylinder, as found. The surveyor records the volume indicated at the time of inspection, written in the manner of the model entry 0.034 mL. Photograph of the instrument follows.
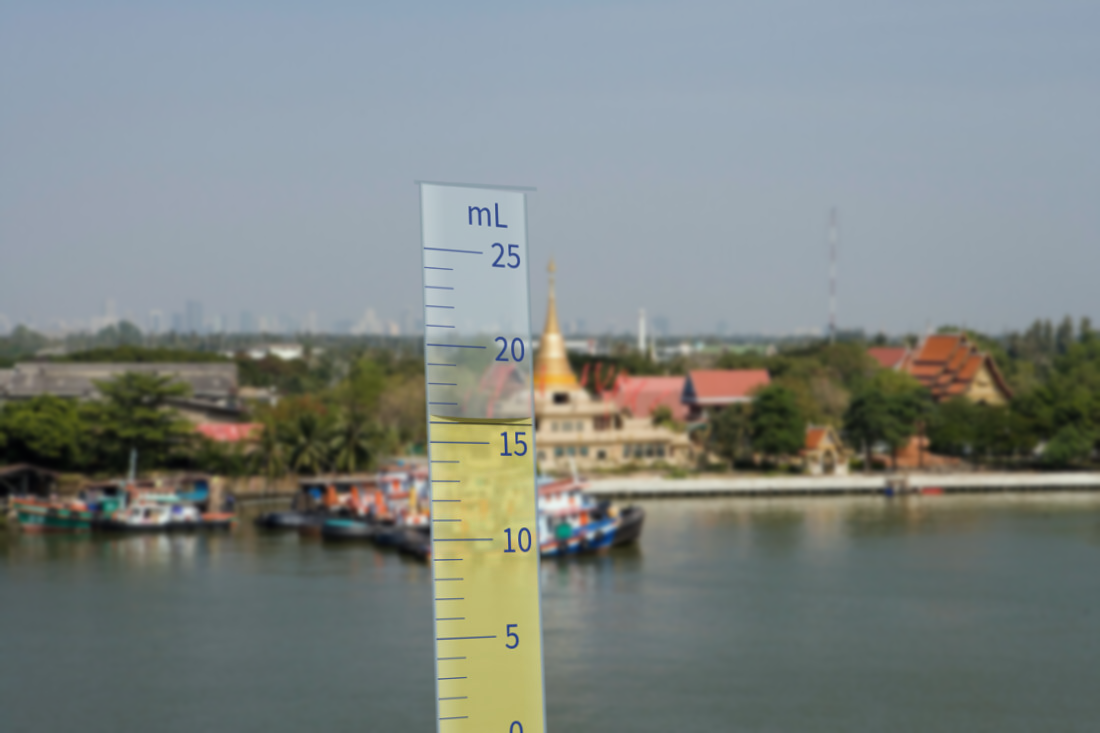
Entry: 16 mL
